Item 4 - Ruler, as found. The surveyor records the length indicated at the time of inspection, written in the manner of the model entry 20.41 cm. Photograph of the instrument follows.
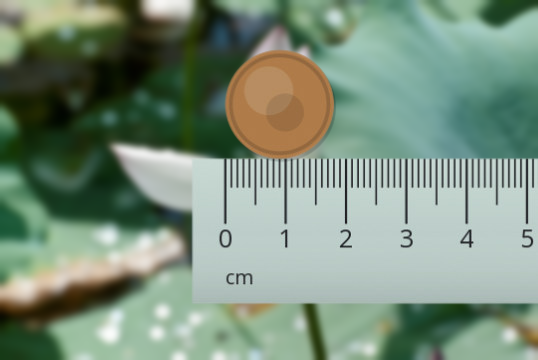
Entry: 1.8 cm
